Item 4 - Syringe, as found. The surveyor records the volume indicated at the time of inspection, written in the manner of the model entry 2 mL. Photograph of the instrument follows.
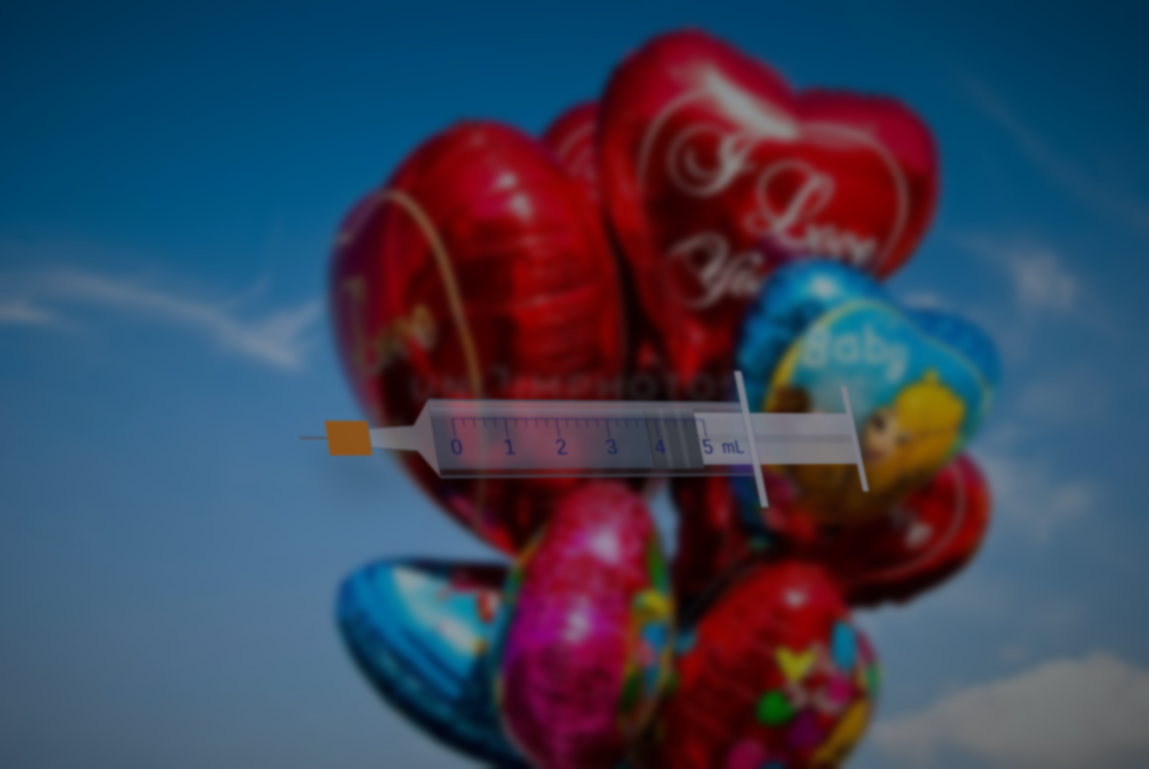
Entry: 3.8 mL
